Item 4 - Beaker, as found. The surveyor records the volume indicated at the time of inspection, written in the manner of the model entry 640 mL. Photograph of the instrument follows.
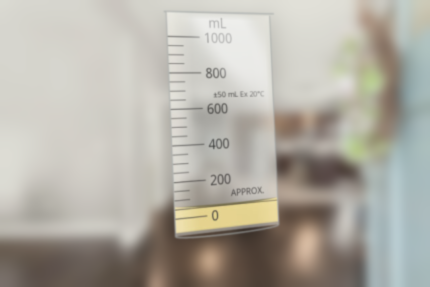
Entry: 50 mL
